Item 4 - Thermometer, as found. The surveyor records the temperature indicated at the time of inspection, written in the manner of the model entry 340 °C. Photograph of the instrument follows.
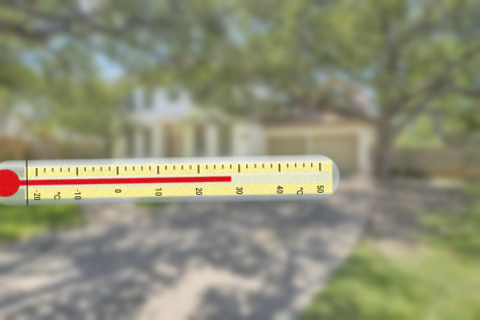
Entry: 28 °C
